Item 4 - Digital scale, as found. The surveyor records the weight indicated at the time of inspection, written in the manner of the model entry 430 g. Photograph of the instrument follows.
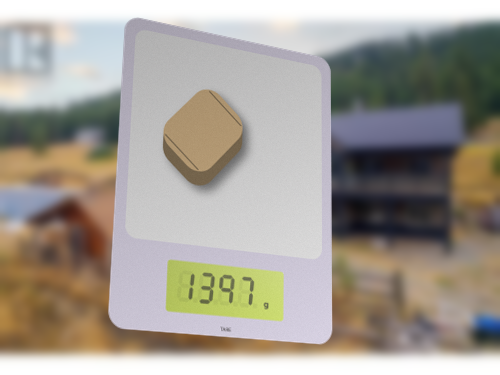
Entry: 1397 g
